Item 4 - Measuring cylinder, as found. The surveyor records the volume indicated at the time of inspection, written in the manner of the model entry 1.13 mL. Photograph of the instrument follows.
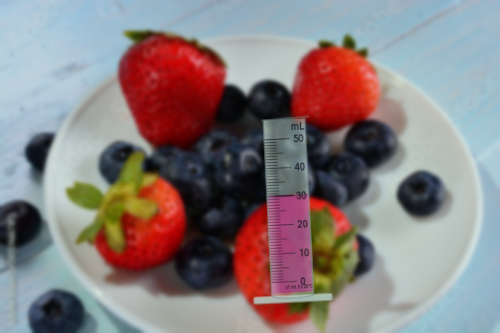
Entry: 30 mL
